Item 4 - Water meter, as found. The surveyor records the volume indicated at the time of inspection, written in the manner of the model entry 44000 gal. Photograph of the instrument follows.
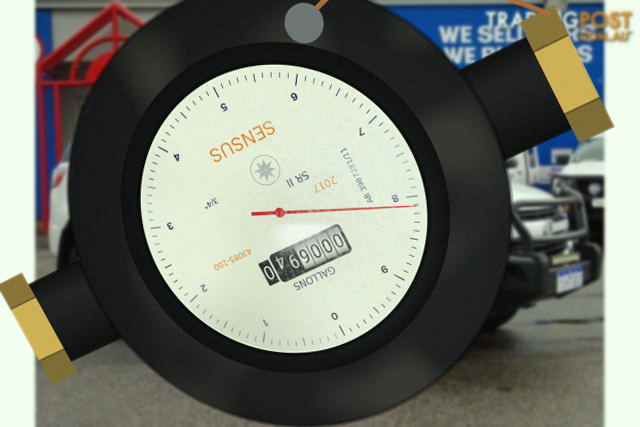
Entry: 6938.1 gal
